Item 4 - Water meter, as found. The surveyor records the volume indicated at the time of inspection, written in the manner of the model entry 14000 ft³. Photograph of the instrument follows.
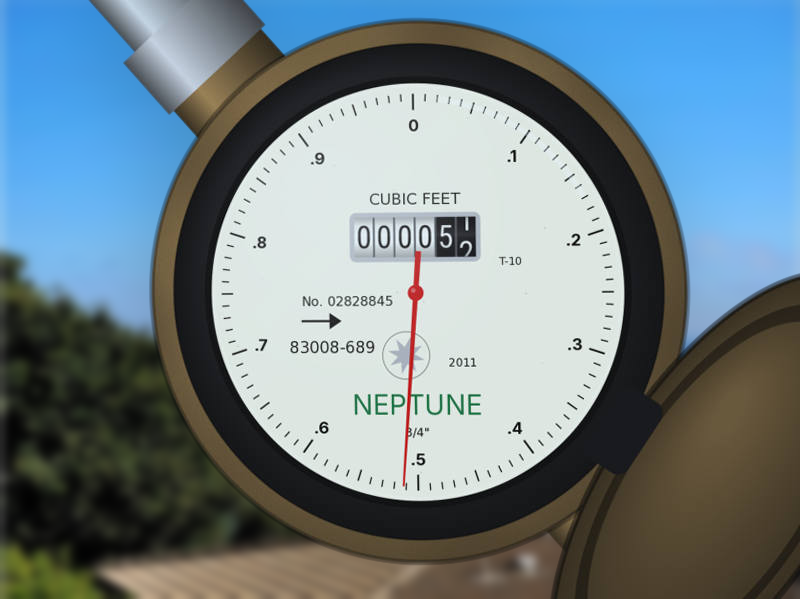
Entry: 51.51 ft³
